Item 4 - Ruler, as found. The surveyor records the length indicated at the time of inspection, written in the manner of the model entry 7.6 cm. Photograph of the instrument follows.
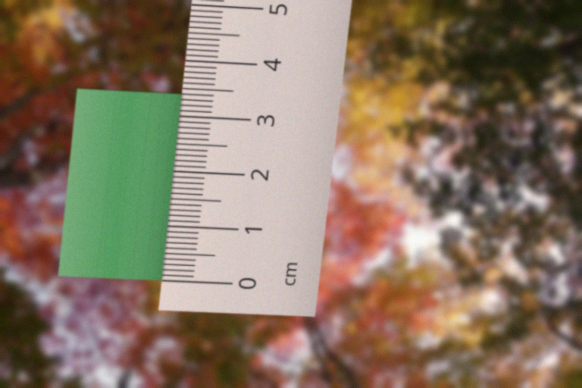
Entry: 3.4 cm
